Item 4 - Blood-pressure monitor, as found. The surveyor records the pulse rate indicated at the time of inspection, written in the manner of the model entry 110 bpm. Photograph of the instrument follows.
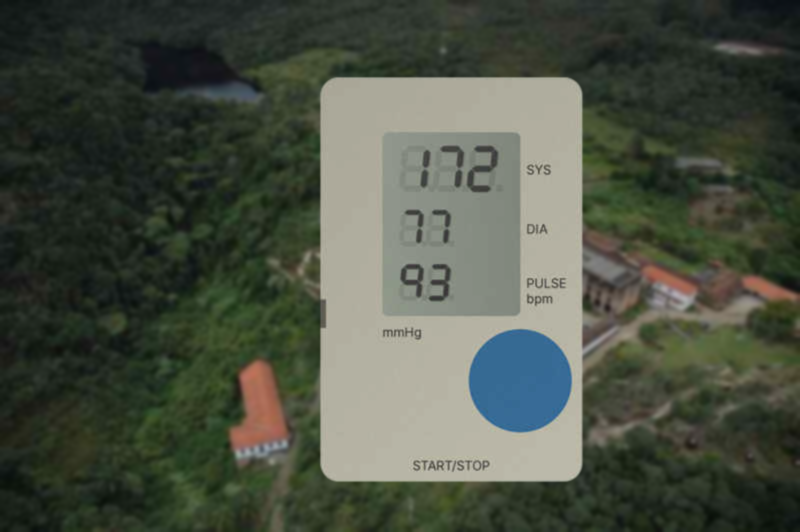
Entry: 93 bpm
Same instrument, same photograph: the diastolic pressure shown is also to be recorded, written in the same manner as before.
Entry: 77 mmHg
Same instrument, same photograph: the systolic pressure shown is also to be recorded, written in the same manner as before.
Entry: 172 mmHg
